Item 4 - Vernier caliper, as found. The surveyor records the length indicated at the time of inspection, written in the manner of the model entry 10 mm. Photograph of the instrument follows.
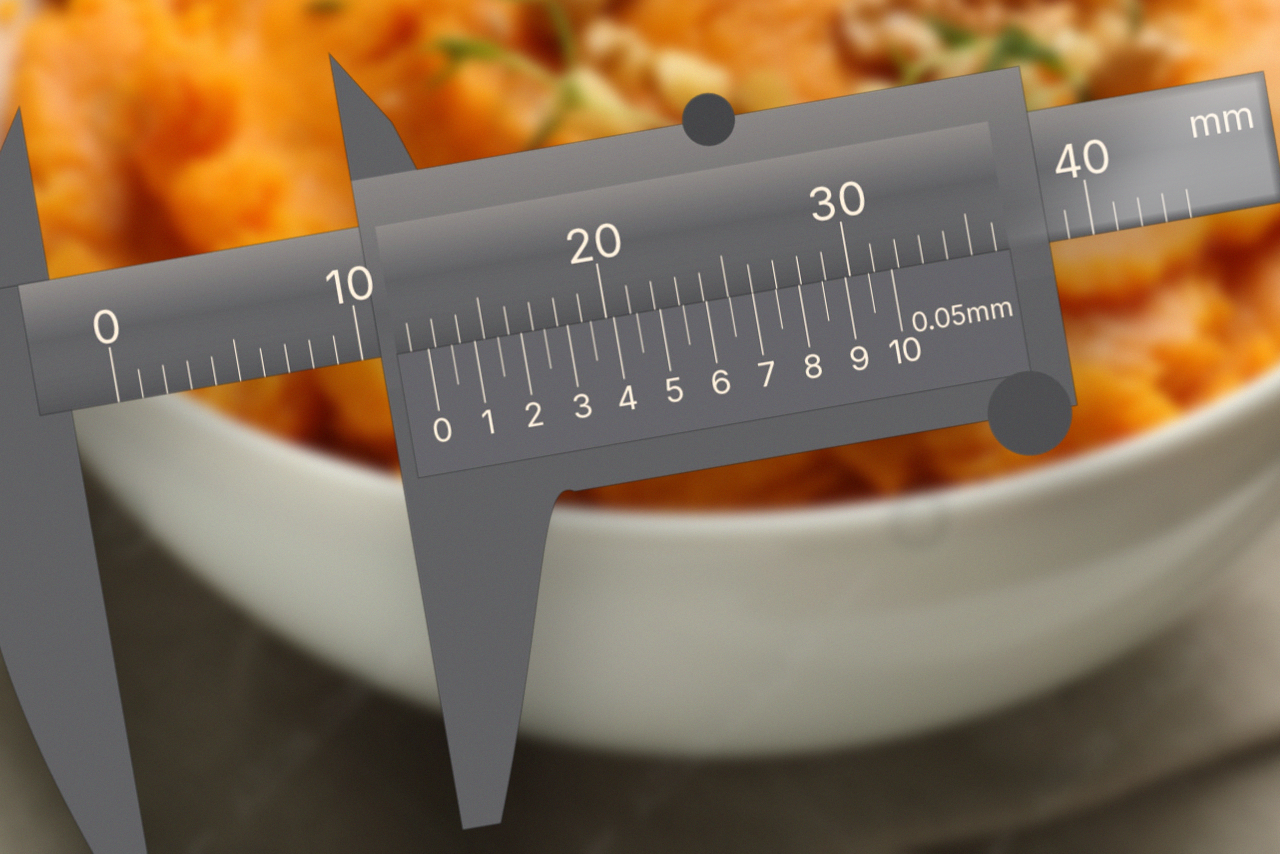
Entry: 12.70 mm
